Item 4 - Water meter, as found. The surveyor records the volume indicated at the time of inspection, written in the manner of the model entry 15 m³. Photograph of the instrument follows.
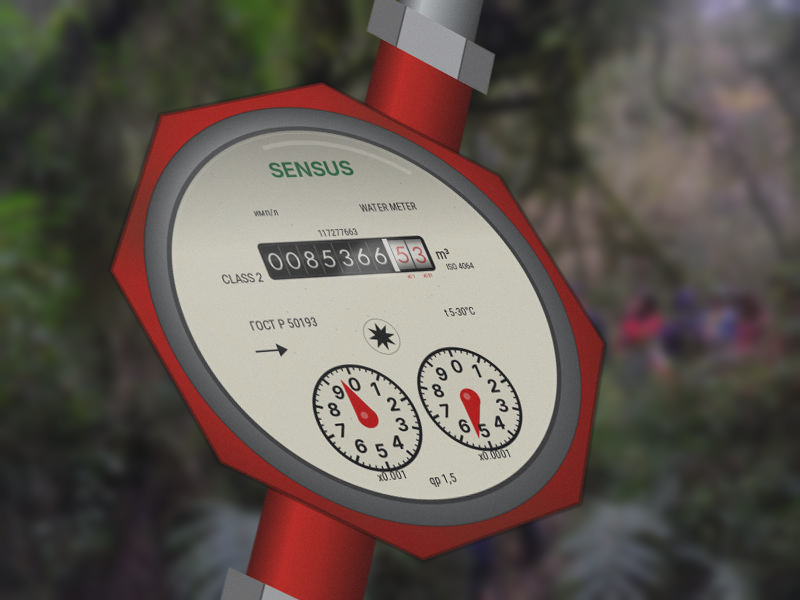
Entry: 85366.5295 m³
